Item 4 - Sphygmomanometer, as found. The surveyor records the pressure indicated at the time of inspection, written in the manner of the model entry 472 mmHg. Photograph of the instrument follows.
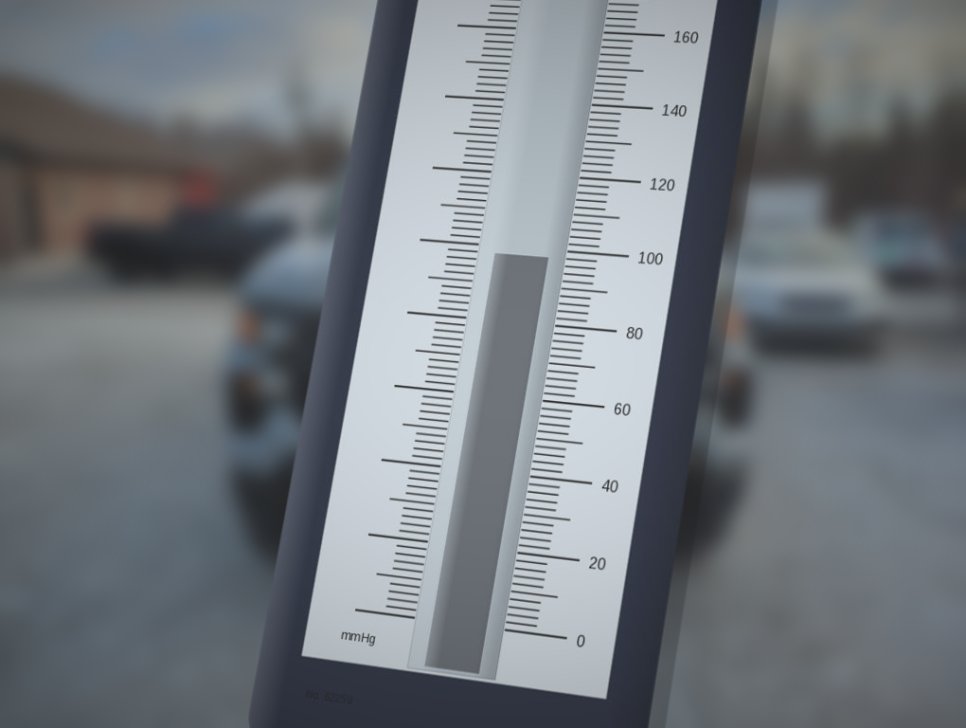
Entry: 98 mmHg
